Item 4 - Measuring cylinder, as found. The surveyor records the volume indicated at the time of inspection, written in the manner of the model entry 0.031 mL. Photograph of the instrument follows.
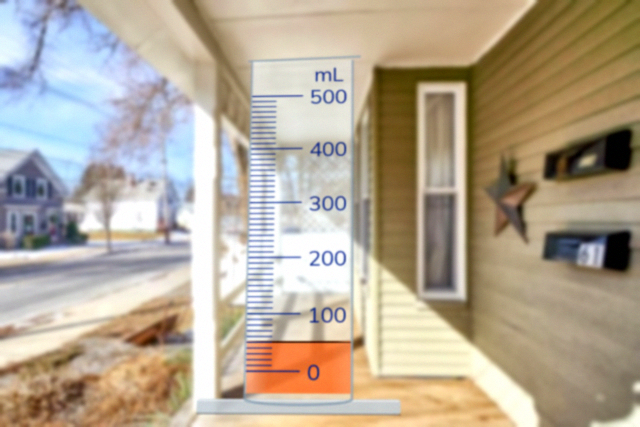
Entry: 50 mL
